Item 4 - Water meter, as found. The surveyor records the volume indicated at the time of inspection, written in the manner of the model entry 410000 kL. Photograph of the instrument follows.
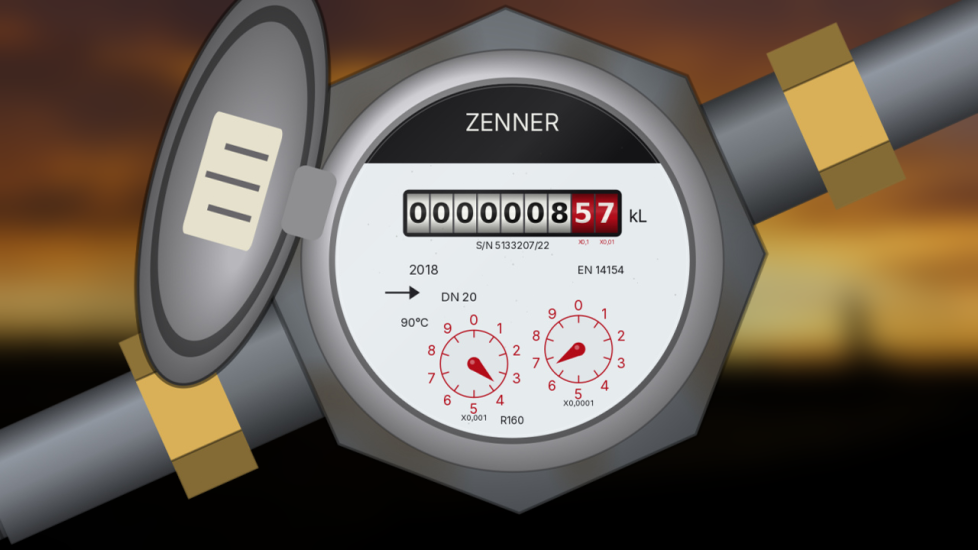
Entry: 8.5736 kL
